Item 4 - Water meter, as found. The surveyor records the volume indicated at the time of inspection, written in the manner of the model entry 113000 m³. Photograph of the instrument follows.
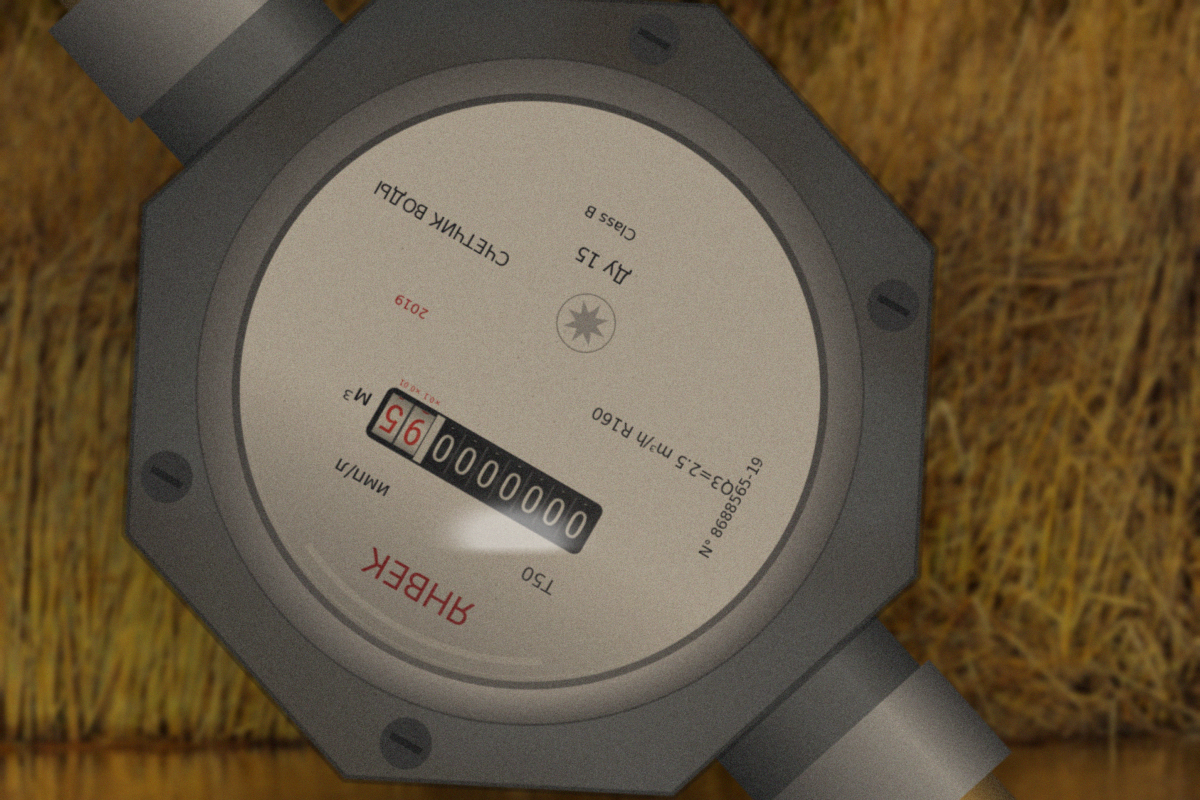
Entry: 0.95 m³
